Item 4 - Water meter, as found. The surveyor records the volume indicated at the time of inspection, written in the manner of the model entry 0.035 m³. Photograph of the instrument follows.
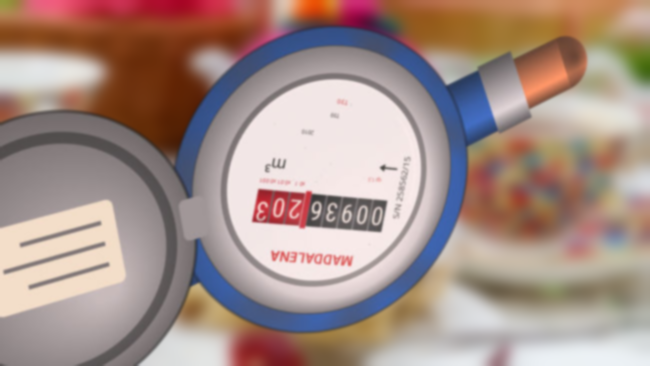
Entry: 936.203 m³
